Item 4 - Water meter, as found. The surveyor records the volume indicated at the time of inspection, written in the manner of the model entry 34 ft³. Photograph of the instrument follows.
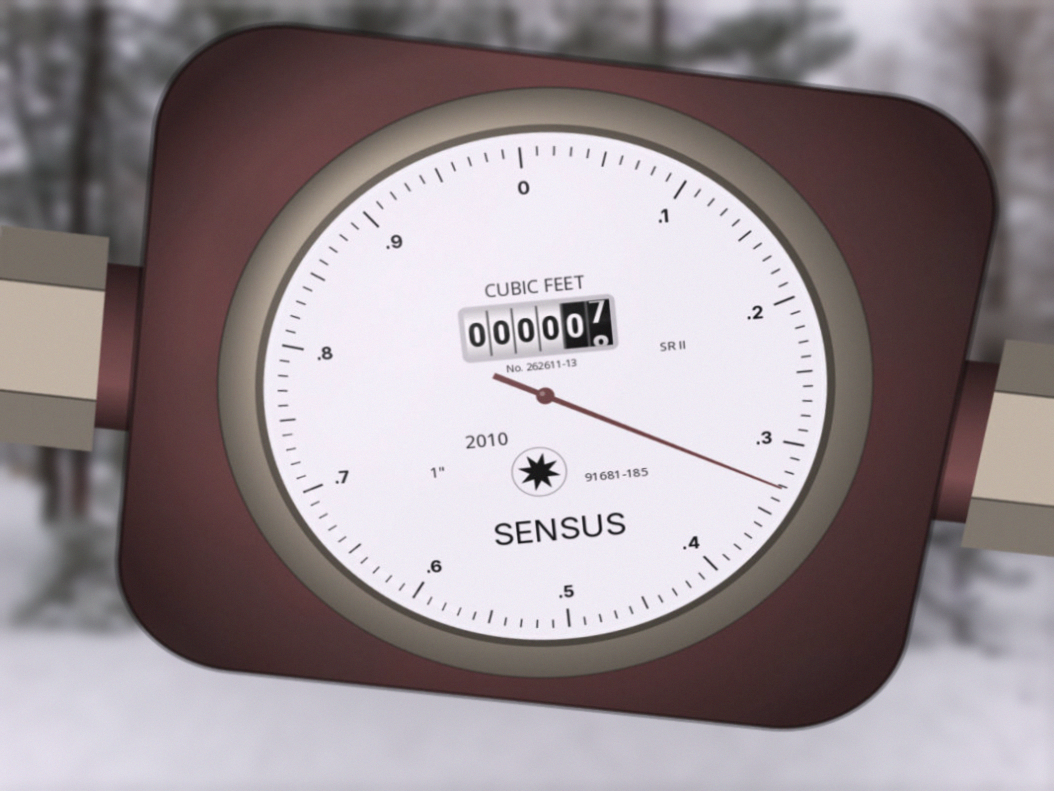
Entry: 7.33 ft³
